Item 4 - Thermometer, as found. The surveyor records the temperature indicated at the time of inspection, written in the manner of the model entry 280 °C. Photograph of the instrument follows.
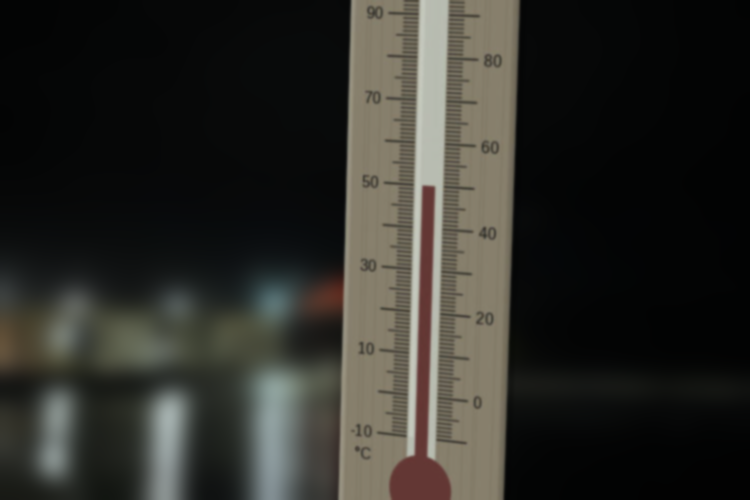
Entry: 50 °C
